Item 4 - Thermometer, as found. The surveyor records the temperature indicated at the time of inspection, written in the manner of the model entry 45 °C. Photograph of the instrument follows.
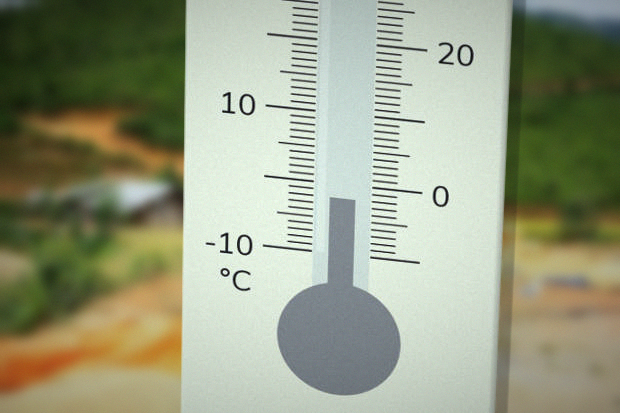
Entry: -2 °C
